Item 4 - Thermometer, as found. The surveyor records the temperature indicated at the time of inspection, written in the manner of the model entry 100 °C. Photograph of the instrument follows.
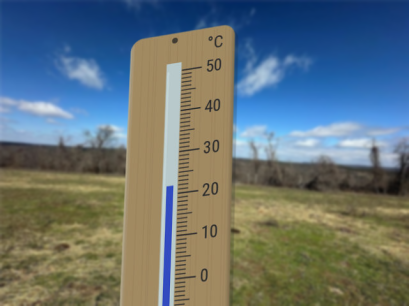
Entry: 22 °C
